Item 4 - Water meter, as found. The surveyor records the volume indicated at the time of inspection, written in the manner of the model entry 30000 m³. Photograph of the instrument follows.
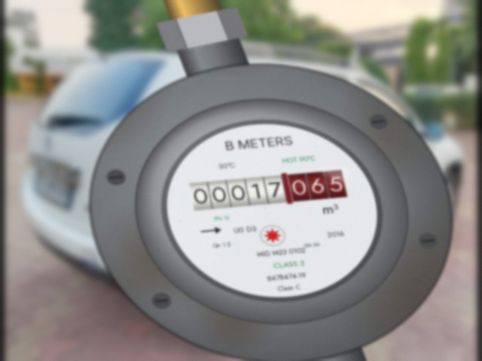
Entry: 17.065 m³
